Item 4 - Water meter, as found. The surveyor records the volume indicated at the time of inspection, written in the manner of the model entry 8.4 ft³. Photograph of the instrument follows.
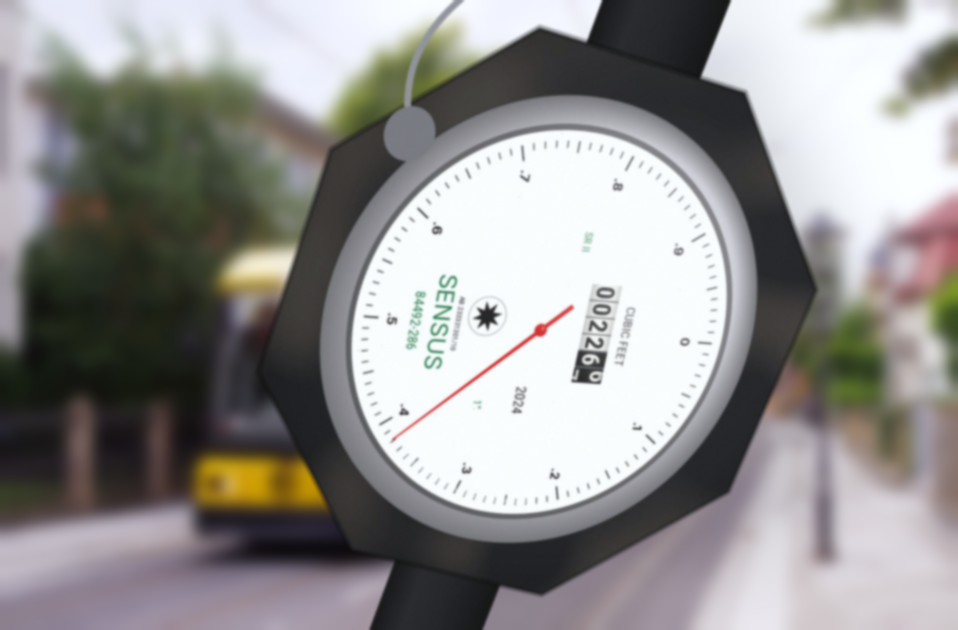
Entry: 2266.38 ft³
